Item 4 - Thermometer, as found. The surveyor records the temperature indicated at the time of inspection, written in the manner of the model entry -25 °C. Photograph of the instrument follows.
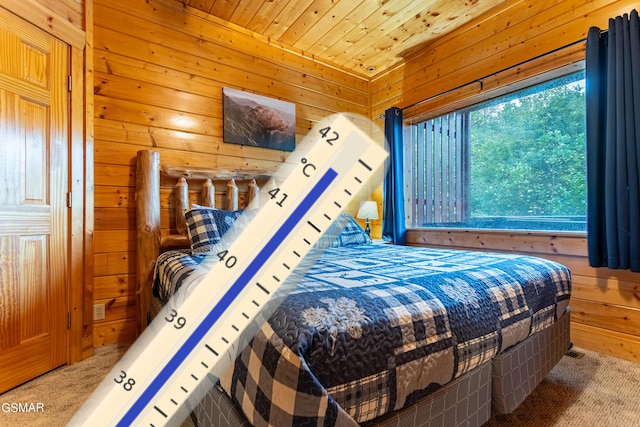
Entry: 41.7 °C
